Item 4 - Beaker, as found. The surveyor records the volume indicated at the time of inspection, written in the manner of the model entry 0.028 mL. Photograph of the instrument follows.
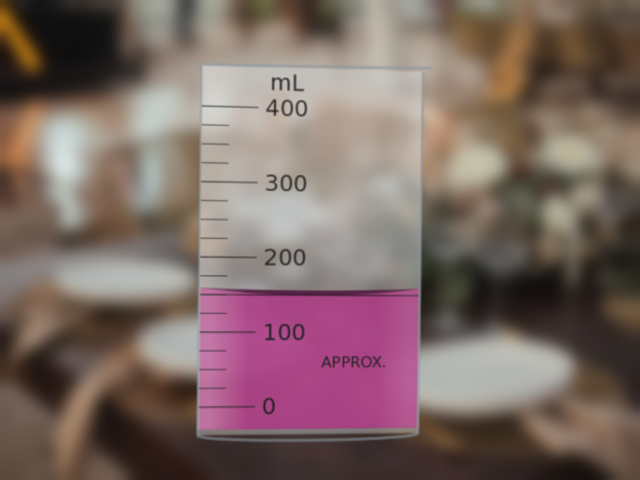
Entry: 150 mL
